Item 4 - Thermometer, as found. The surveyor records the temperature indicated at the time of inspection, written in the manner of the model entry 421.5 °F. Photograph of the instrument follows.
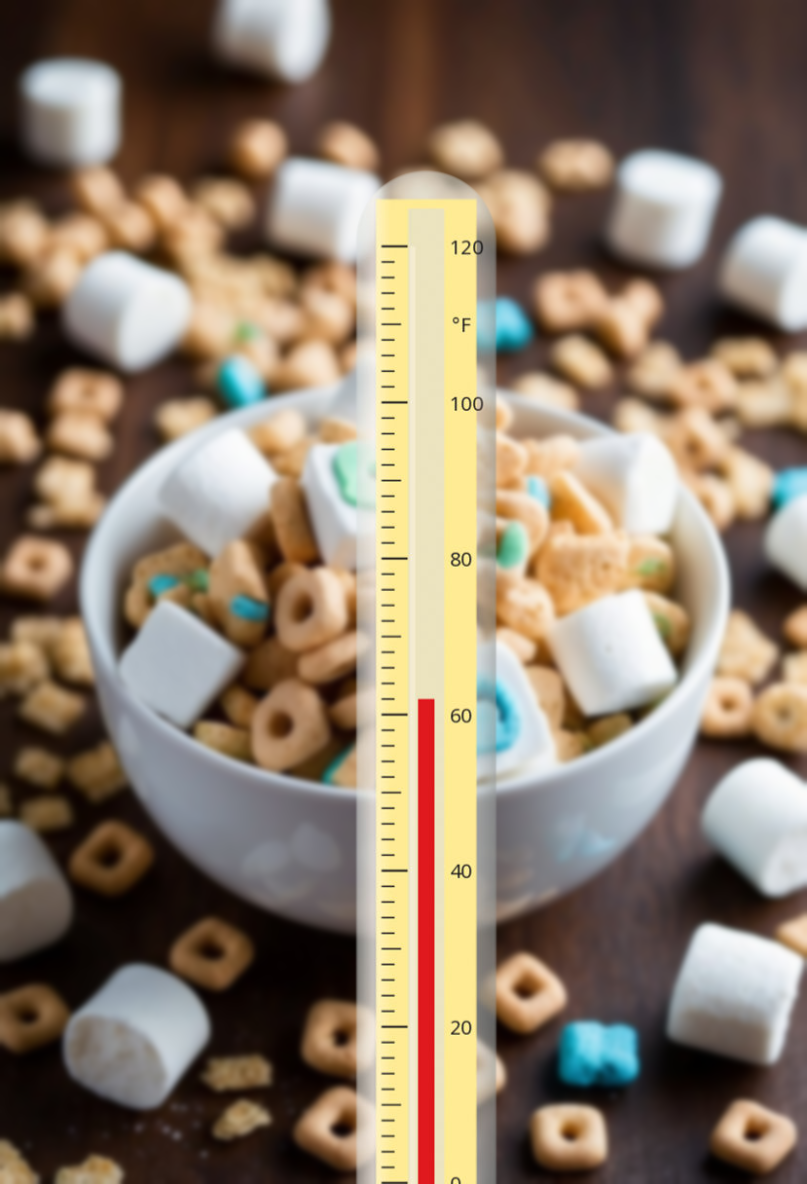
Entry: 62 °F
